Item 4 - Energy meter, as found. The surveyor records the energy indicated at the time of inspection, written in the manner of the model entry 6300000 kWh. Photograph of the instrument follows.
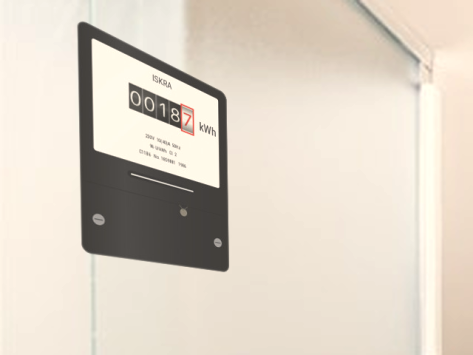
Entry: 18.7 kWh
